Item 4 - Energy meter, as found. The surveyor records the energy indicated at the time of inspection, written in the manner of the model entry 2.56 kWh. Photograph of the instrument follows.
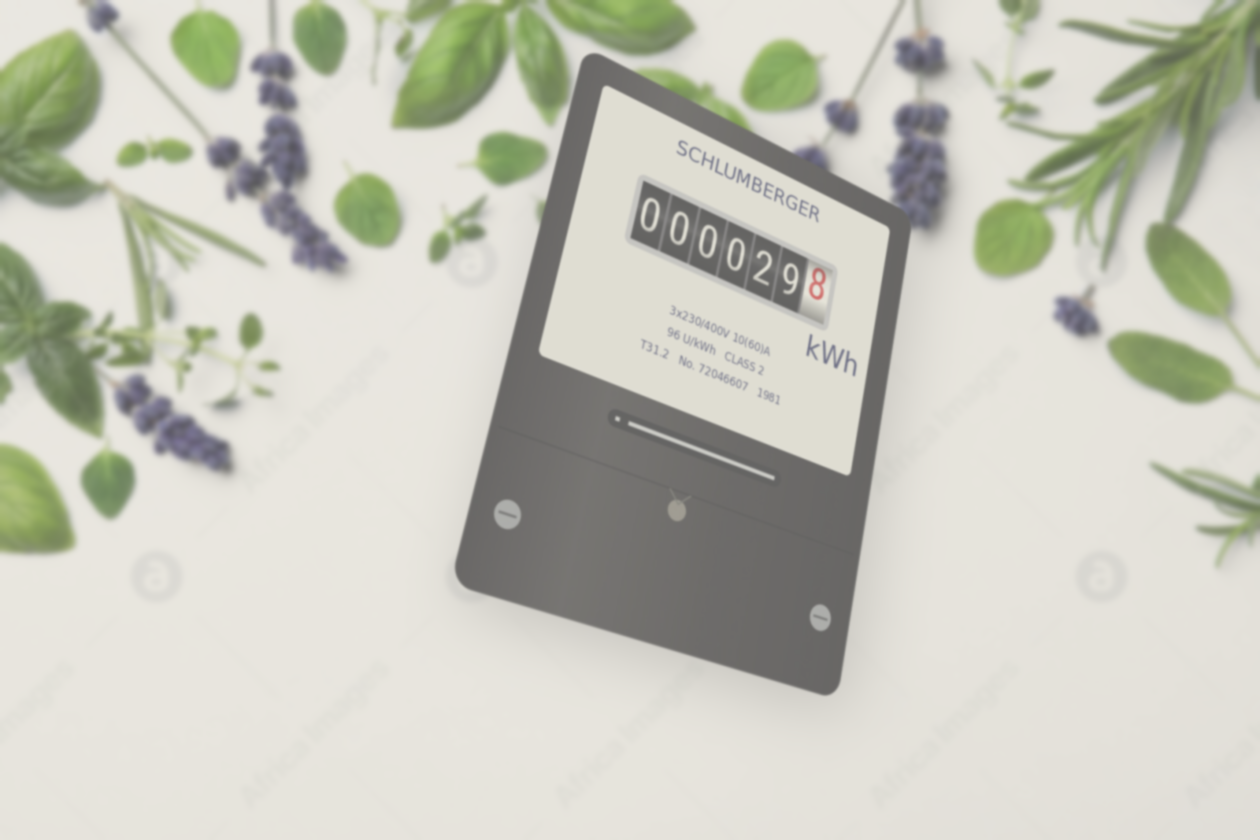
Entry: 29.8 kWh
